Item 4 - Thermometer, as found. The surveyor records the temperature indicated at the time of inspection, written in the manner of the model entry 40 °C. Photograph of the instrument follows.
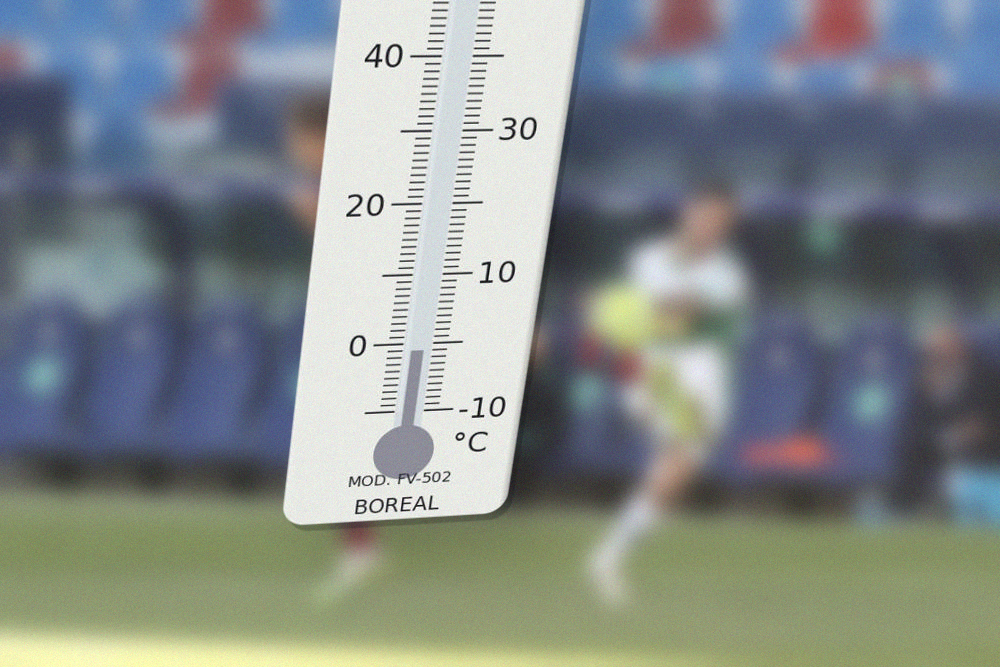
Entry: -1 °C
